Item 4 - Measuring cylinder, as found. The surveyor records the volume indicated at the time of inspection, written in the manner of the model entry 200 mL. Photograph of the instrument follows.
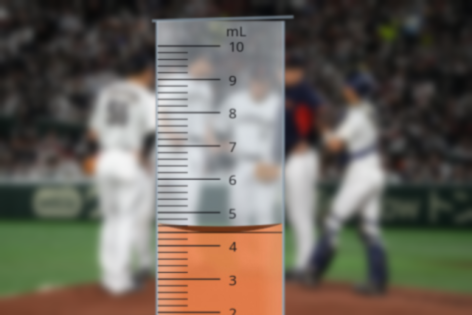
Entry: 4.4 mL
